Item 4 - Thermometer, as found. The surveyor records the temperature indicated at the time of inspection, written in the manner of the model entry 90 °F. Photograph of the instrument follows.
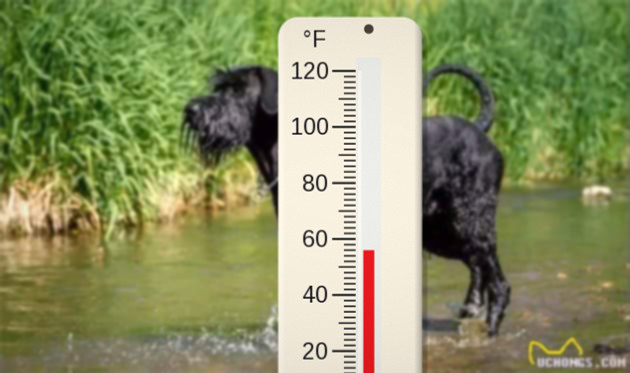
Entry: 56 °F
